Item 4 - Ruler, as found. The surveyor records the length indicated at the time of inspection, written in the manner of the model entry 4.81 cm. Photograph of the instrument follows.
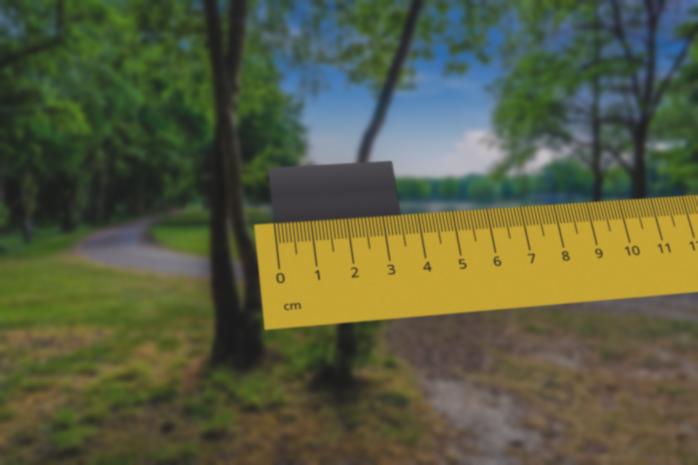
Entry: 3.5 cm
